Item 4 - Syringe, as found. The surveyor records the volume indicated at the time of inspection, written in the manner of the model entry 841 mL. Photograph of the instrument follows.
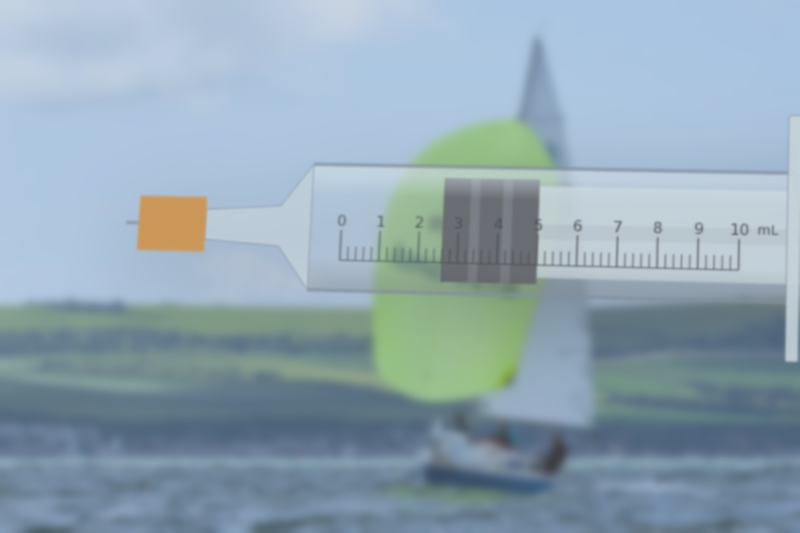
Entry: 2.6 mL
